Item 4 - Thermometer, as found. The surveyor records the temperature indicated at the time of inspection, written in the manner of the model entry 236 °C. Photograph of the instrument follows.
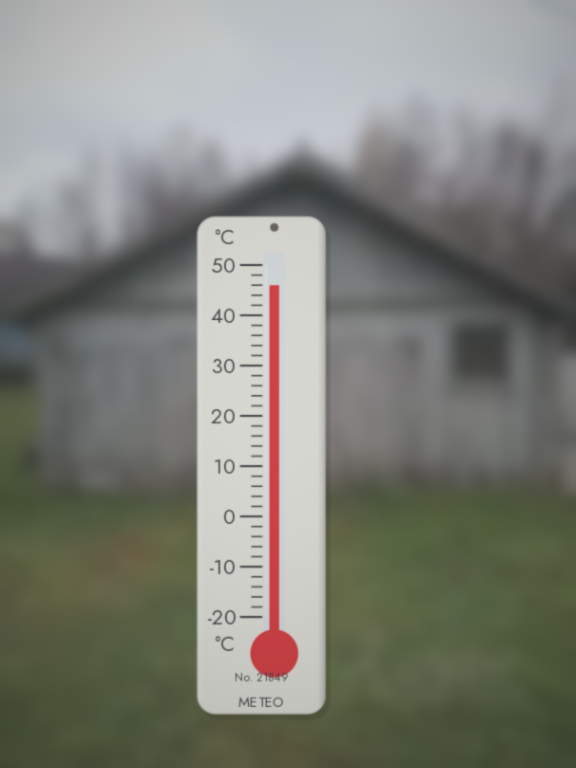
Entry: 46 °C
